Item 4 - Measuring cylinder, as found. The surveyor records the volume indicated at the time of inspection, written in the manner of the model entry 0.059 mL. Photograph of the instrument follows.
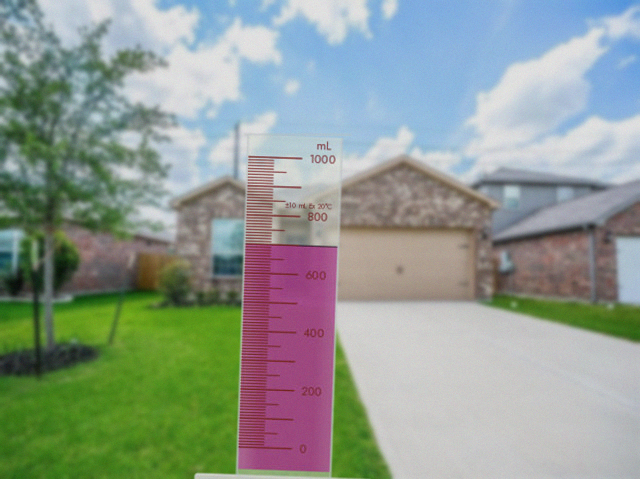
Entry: 700 mL
